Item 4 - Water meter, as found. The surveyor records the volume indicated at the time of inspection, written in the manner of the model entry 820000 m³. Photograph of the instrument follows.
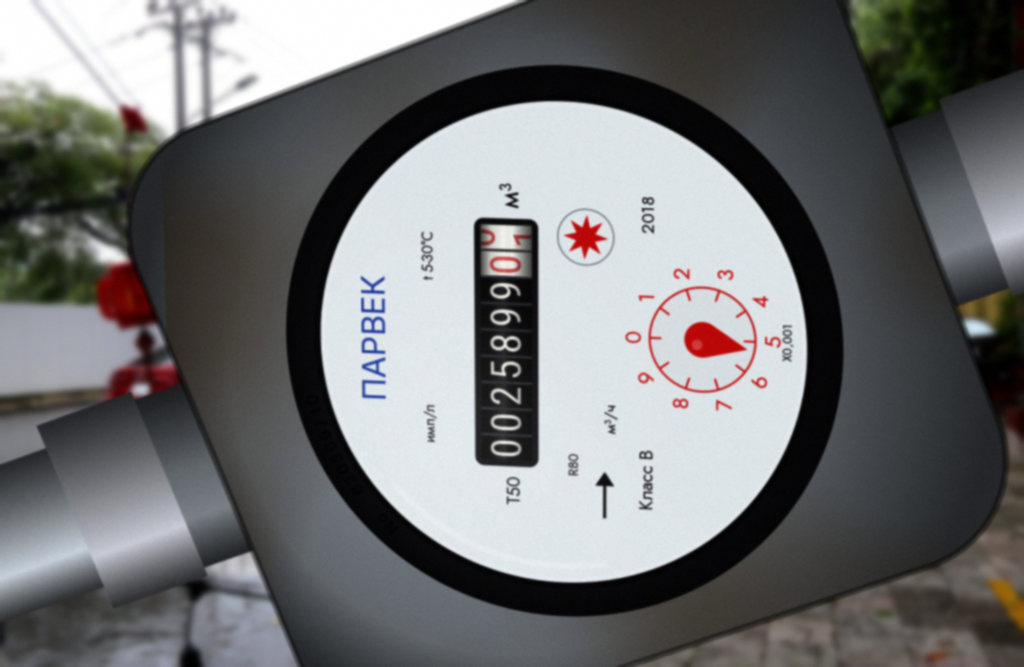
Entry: 25899.005 m³
